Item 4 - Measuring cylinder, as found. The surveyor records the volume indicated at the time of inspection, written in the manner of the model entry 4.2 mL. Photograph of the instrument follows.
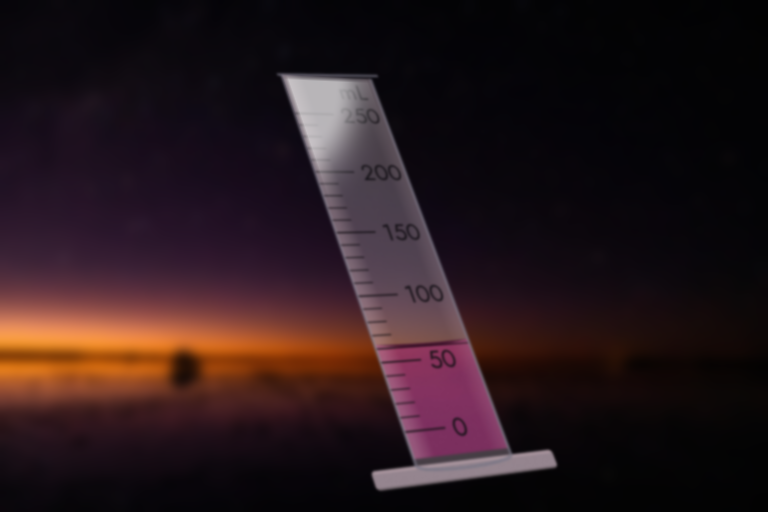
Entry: 60 mL
